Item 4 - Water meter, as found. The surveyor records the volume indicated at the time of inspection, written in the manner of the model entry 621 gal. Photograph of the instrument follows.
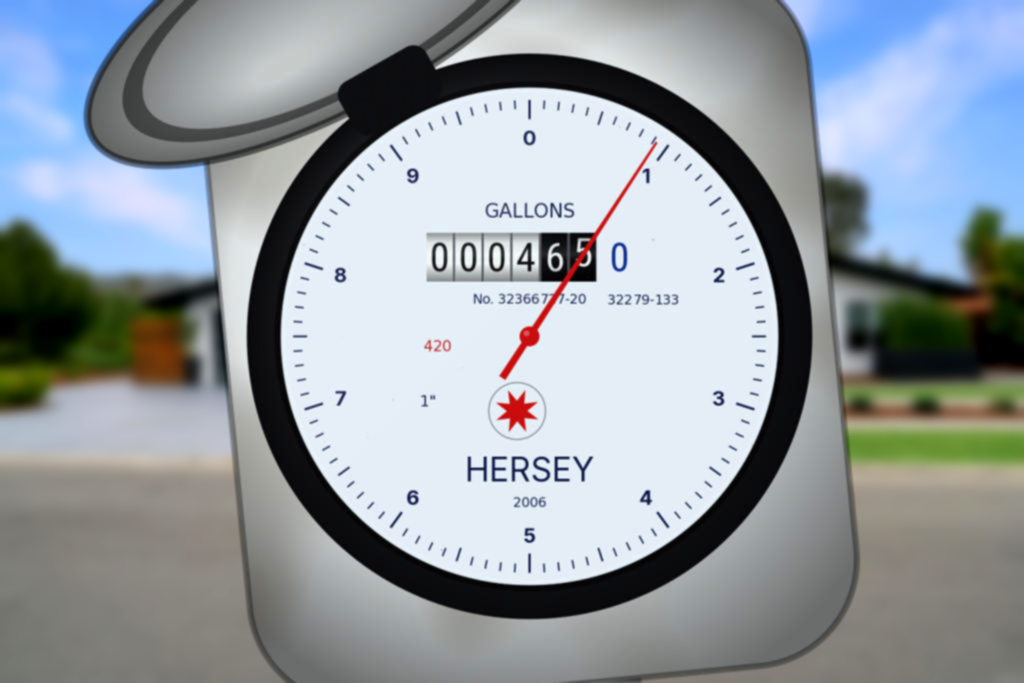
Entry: 4650.9 gal
